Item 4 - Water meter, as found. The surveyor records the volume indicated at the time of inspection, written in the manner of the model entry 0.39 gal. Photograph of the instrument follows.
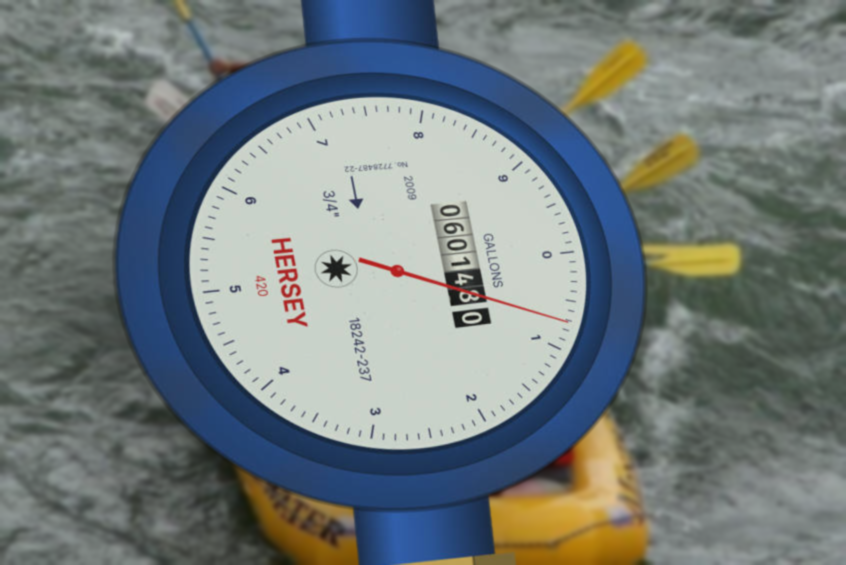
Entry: 601480.7 gal
